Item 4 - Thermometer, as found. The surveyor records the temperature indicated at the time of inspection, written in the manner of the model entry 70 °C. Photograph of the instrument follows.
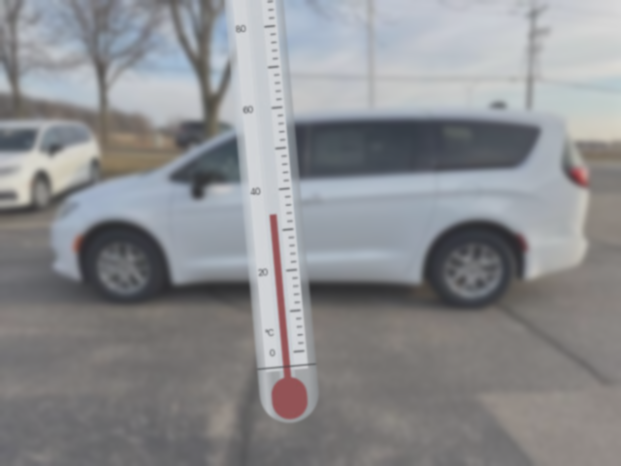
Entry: 34 °C
